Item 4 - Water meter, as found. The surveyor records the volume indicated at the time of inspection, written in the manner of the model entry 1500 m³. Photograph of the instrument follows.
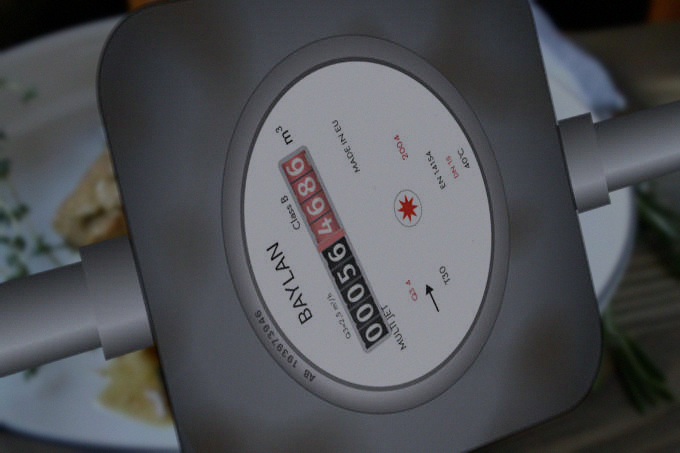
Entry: 56.4686 m³
